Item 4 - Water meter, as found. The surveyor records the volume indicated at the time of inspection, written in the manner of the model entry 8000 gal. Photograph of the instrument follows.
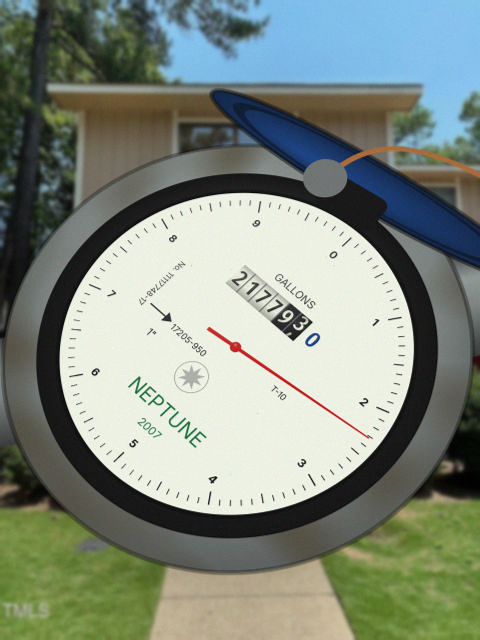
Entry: 2177932.3 gal
